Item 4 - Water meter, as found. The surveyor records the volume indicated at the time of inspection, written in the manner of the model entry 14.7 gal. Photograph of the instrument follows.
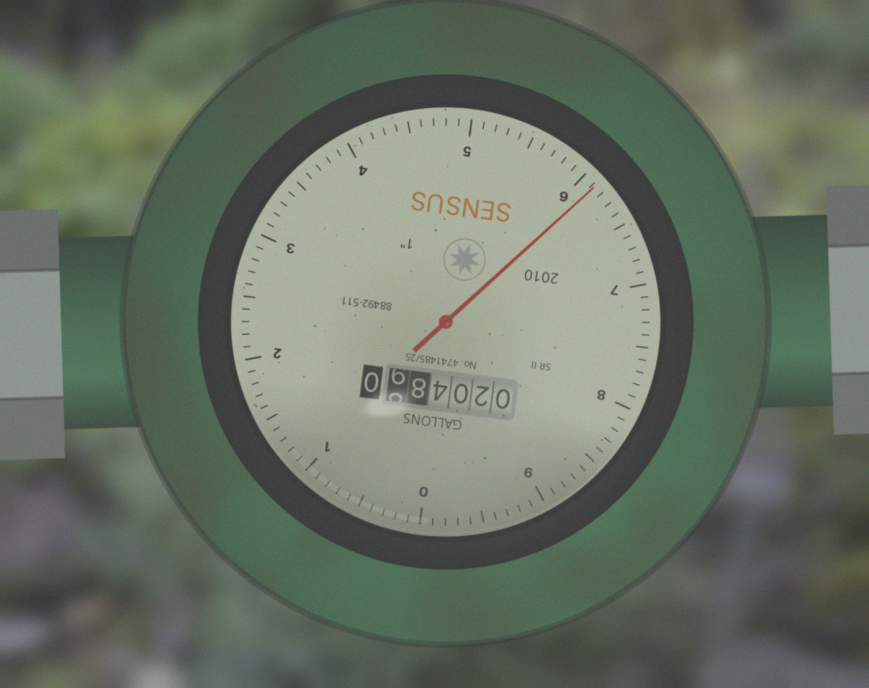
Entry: 204886.1 gal
